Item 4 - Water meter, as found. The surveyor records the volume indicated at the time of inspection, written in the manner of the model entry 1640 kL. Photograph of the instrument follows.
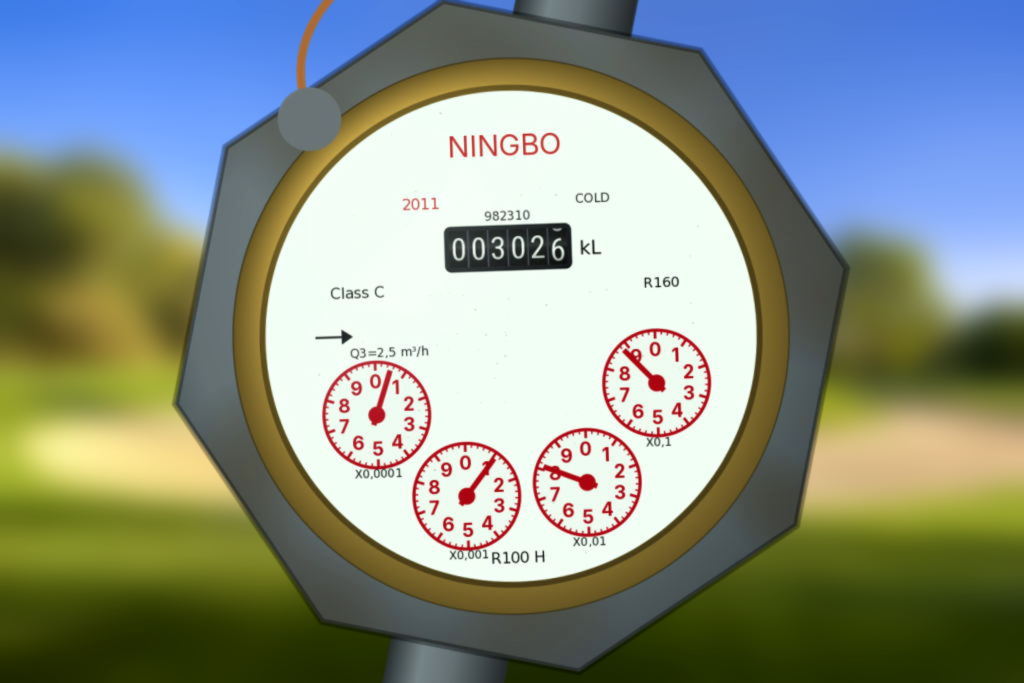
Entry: 3025.8810 kL
